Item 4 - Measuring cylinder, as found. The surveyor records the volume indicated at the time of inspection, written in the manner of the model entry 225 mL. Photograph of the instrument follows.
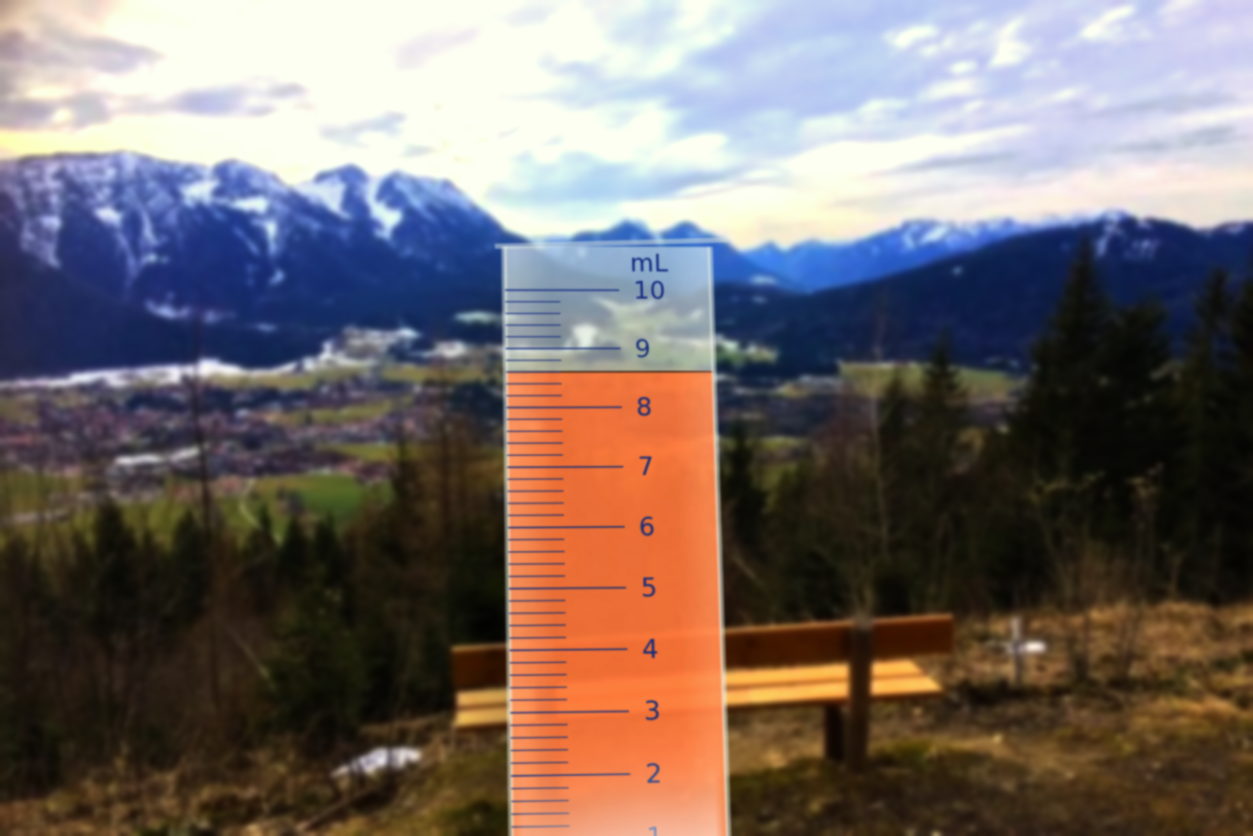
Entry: 8.6 mL
